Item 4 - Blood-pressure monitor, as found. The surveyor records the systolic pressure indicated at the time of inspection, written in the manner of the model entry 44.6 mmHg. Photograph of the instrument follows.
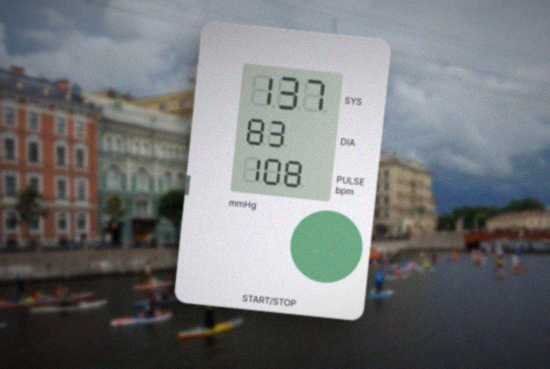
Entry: 137 mmHg
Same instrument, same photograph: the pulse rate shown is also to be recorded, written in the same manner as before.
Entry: 108 bpm
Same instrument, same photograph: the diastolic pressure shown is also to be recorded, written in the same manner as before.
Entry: 83 mmHg
